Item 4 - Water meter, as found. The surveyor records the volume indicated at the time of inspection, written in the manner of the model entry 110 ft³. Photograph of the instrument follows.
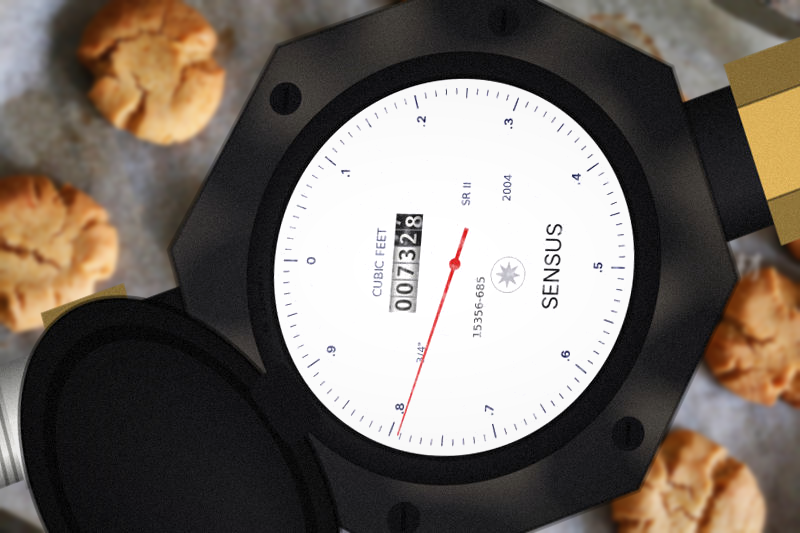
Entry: 7327.79 ft³
